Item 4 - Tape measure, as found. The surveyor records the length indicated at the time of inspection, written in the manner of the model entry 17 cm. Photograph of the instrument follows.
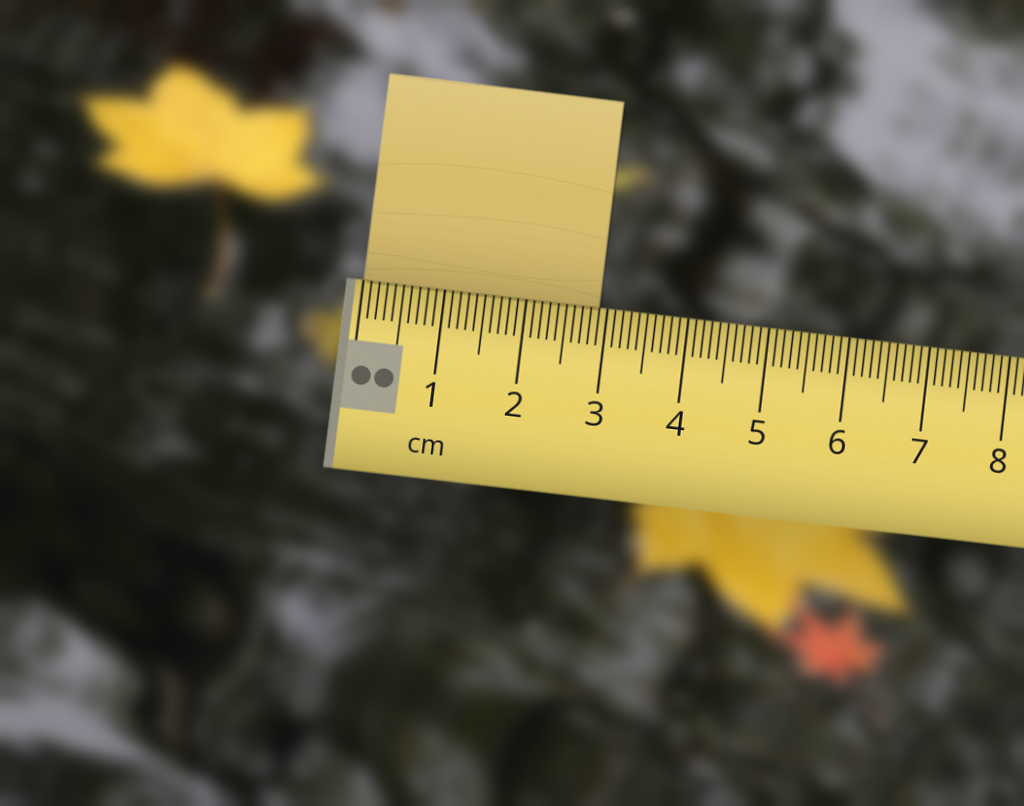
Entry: 2.9 cm
